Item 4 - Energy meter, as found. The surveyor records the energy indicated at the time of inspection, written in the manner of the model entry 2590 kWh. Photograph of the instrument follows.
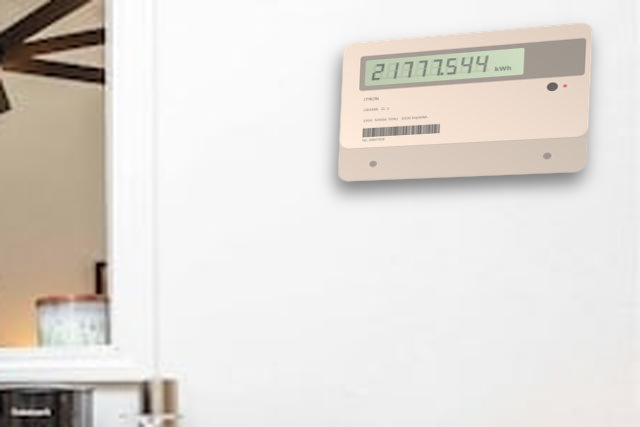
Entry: 21777.544 kWh
